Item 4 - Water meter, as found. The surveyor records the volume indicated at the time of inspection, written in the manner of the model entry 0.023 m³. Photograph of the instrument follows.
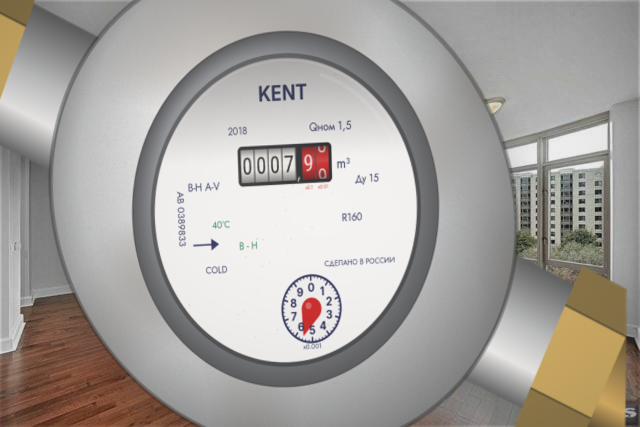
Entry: 7.985 m³
